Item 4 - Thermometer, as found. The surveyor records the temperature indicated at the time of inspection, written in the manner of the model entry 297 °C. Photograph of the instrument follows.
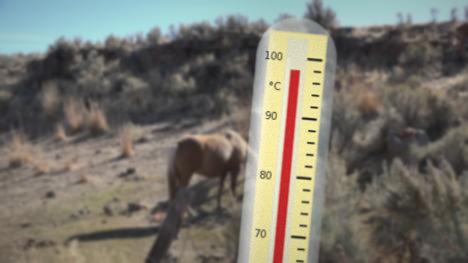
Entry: 98 °C
